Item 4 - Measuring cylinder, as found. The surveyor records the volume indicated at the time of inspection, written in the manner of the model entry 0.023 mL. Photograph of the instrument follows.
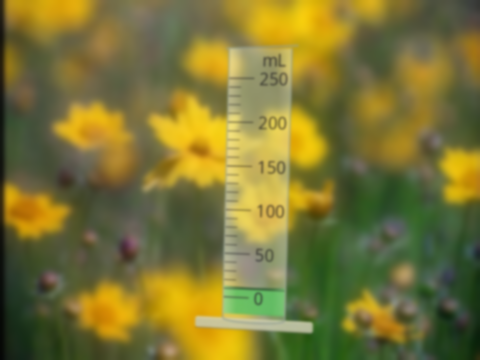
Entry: 10 mL
